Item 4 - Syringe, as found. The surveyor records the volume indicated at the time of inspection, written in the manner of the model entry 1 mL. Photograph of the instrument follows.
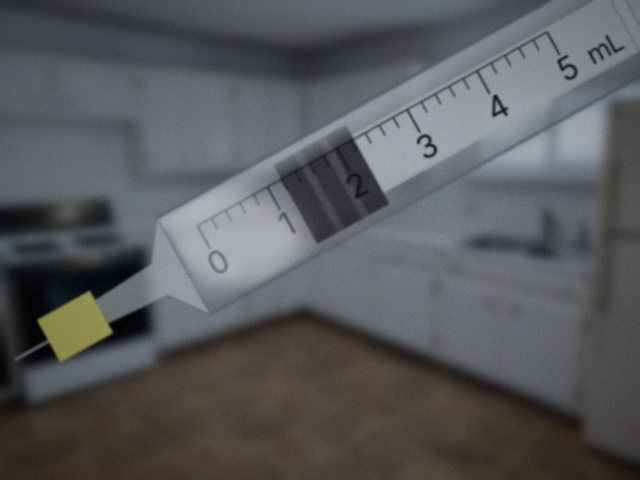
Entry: 1.2 mL
